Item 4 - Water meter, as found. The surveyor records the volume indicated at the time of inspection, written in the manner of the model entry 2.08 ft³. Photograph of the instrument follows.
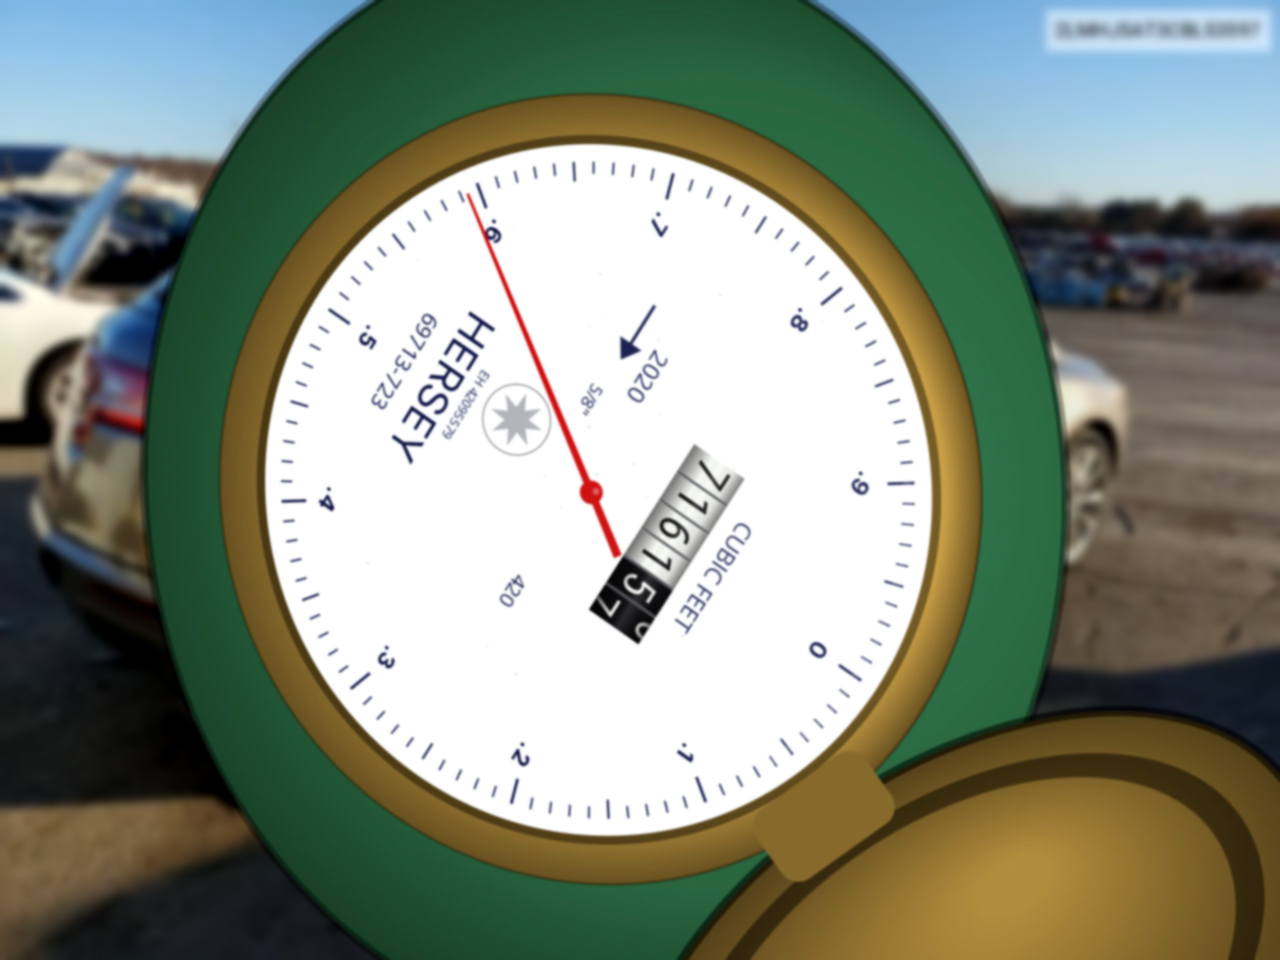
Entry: 716156.59 ft³
